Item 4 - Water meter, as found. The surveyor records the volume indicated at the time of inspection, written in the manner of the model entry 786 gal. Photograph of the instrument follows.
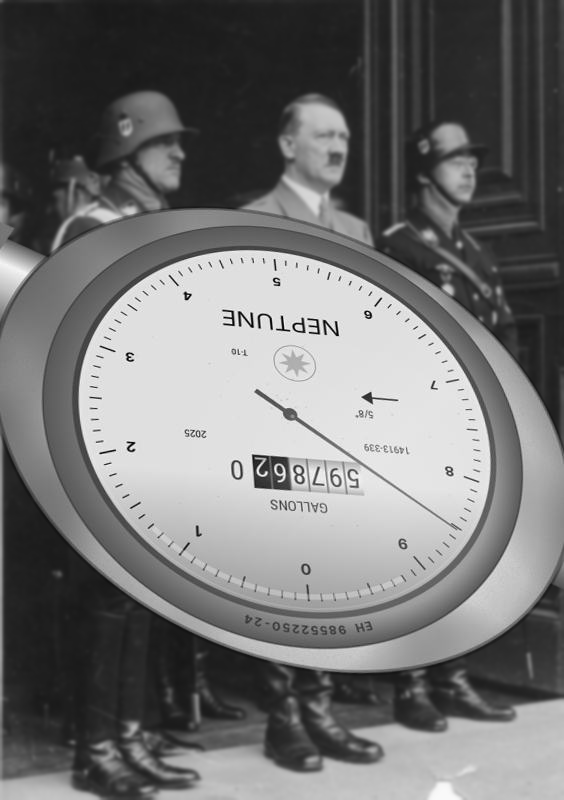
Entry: 5978618.5 gal
